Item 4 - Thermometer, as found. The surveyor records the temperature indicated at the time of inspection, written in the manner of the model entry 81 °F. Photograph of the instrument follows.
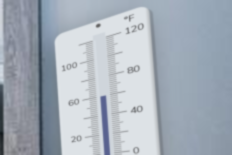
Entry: 60 °F
